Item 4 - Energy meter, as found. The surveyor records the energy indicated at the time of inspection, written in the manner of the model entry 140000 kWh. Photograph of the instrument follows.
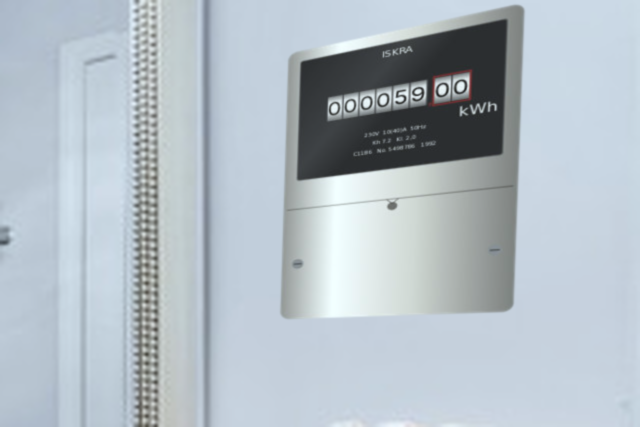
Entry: 59.00 kWh
